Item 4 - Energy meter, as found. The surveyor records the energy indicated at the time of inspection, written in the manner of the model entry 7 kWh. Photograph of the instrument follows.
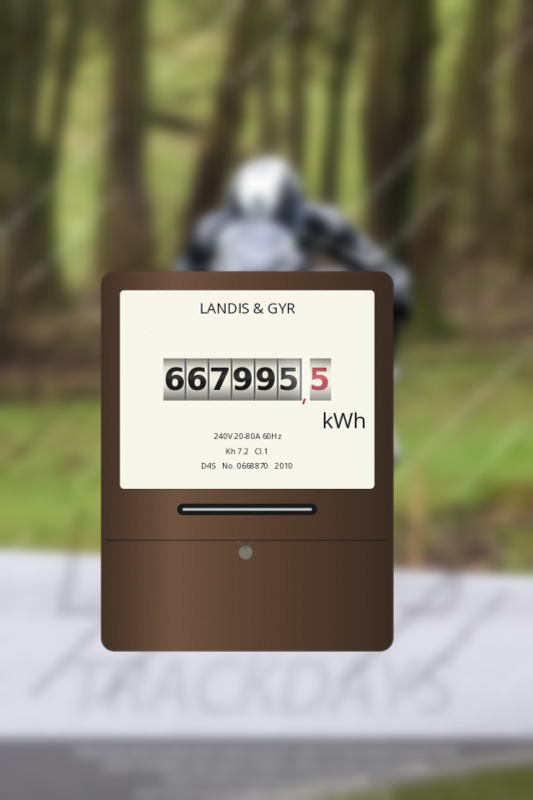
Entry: 667995.5 kWh
